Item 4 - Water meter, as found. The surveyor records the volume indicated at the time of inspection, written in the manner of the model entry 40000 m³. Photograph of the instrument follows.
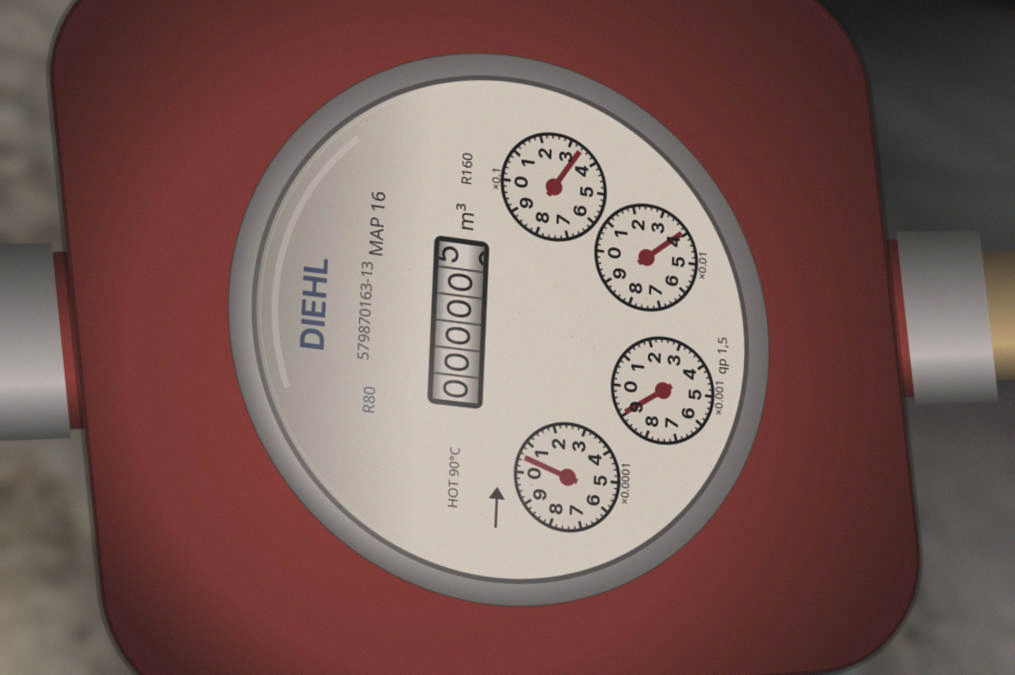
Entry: 5.3390 m³
